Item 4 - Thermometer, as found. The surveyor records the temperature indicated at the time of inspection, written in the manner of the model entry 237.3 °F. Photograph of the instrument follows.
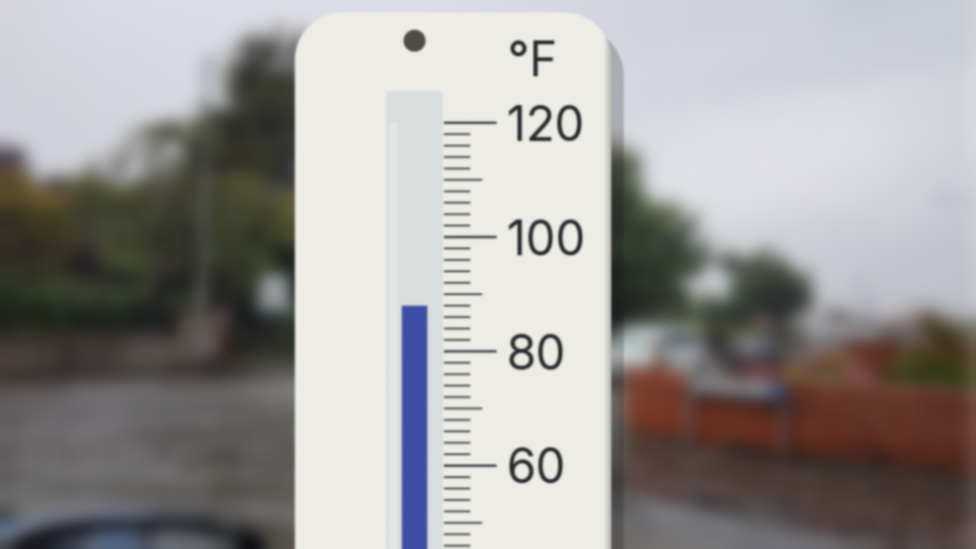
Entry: 88 °F
